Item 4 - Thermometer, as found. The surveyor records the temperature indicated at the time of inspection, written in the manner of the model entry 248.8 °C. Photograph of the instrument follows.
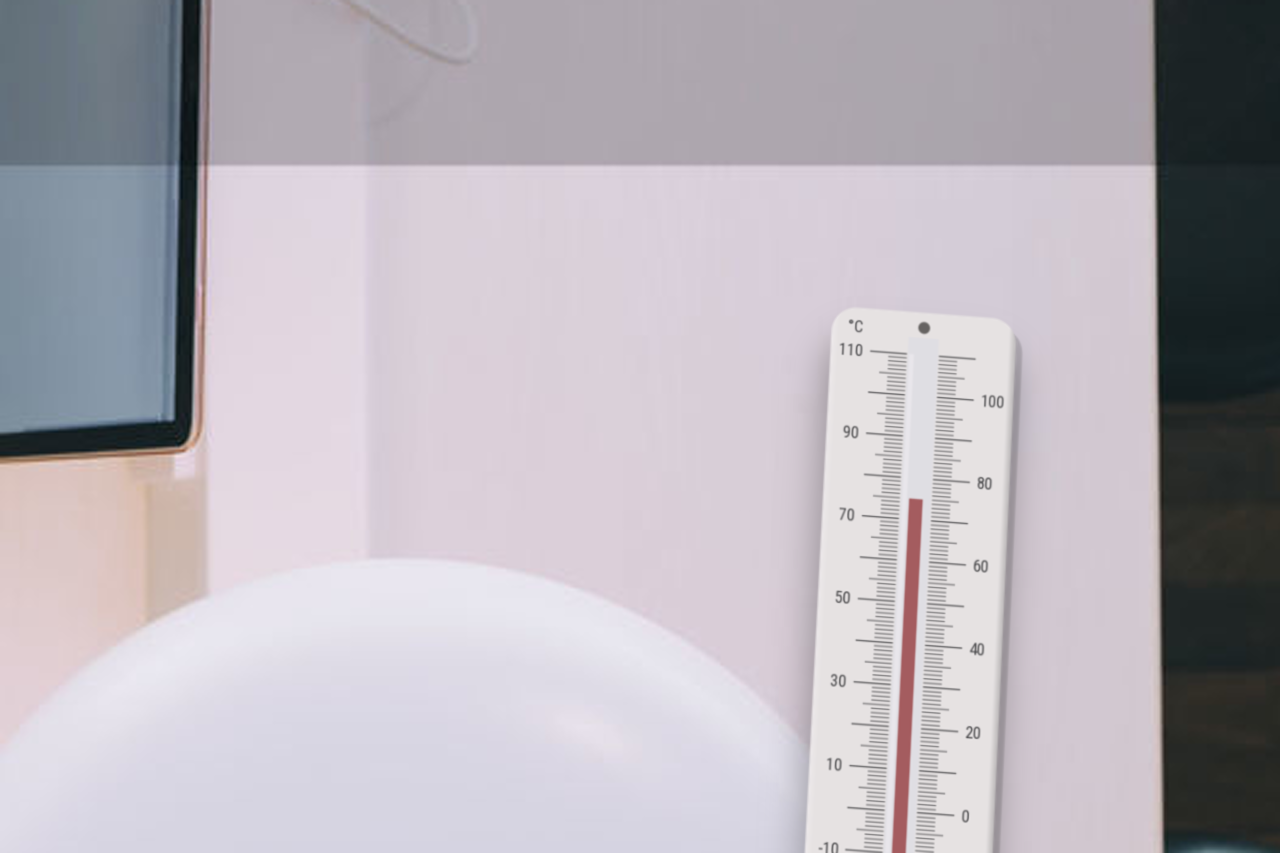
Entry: 75 °C
